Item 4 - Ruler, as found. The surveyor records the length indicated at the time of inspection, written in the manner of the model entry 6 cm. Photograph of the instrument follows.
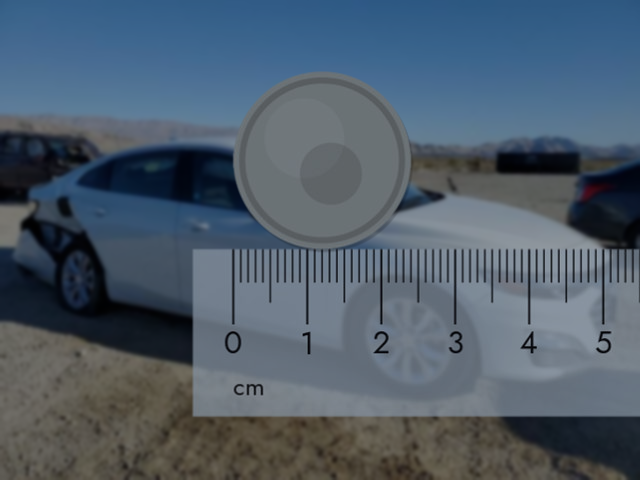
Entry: 2.4 cm
